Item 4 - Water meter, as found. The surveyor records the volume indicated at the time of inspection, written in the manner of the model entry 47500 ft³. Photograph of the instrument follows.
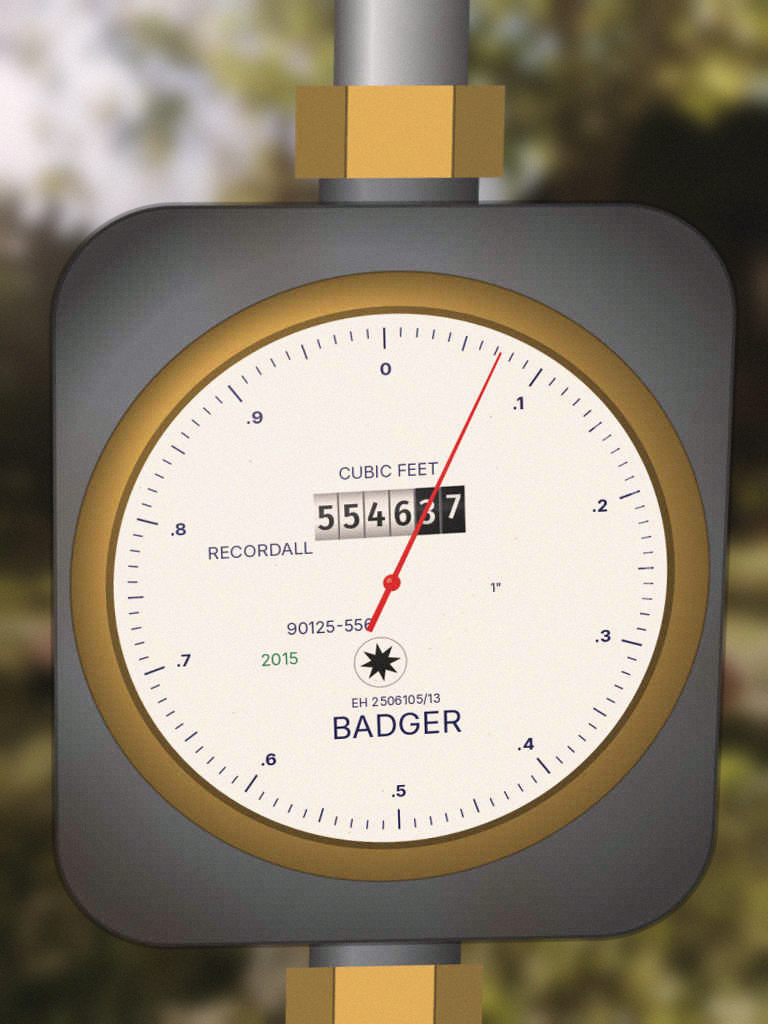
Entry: 554637.07 ft³
